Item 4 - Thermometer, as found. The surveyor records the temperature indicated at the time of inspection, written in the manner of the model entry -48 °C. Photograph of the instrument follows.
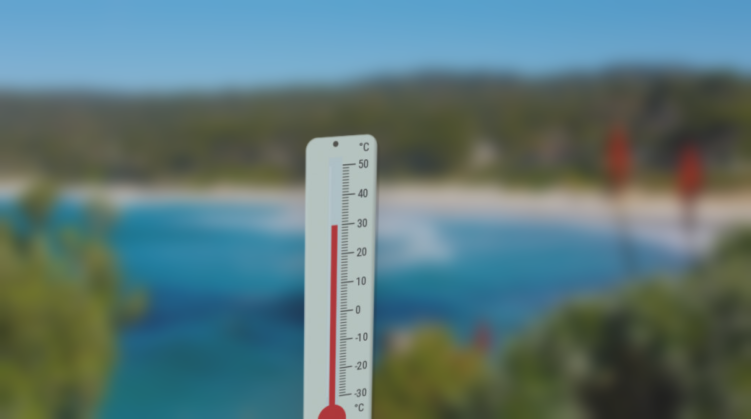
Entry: 30 °C
